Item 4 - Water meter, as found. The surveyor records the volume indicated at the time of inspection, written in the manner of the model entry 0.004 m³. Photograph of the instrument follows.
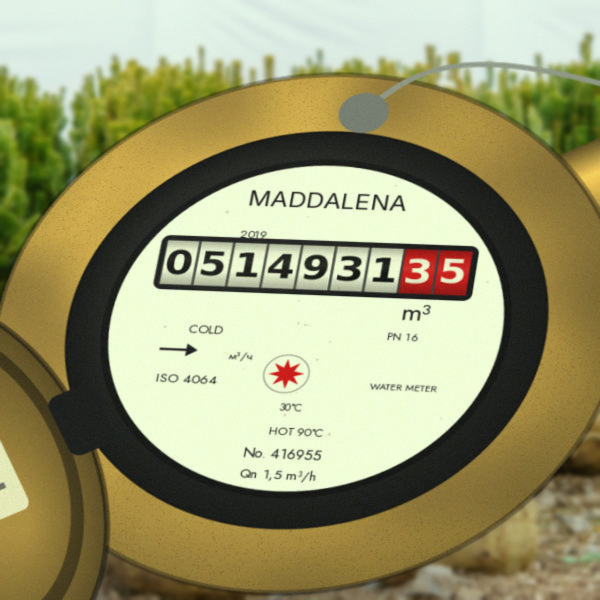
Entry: 514931.35 m³
